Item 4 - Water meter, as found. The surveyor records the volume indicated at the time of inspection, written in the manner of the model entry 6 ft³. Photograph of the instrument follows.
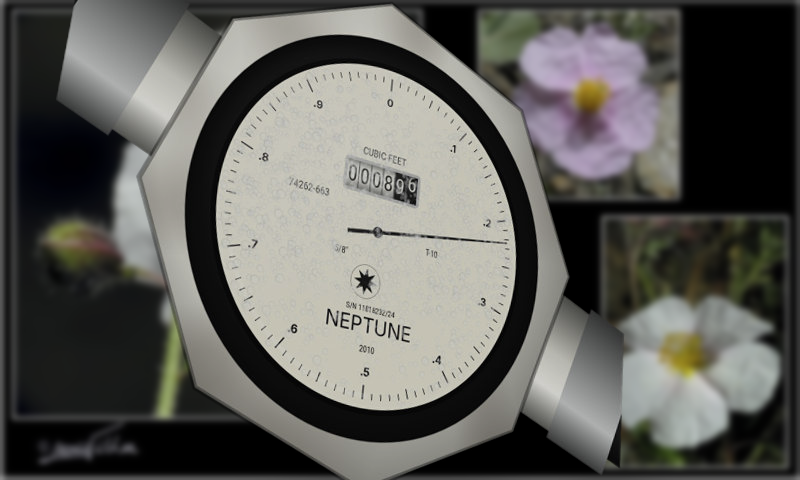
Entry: 896.22 ft³
